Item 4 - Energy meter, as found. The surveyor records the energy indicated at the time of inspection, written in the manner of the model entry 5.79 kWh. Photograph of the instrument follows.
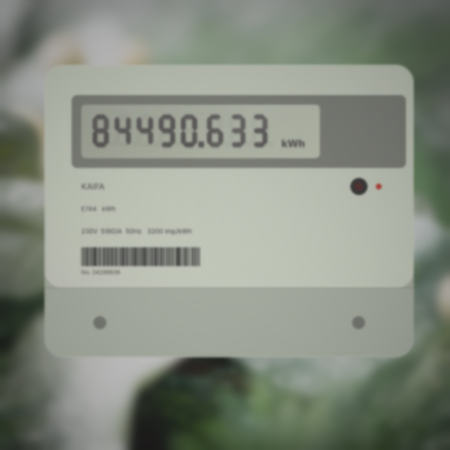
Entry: 84490.633 kWh
